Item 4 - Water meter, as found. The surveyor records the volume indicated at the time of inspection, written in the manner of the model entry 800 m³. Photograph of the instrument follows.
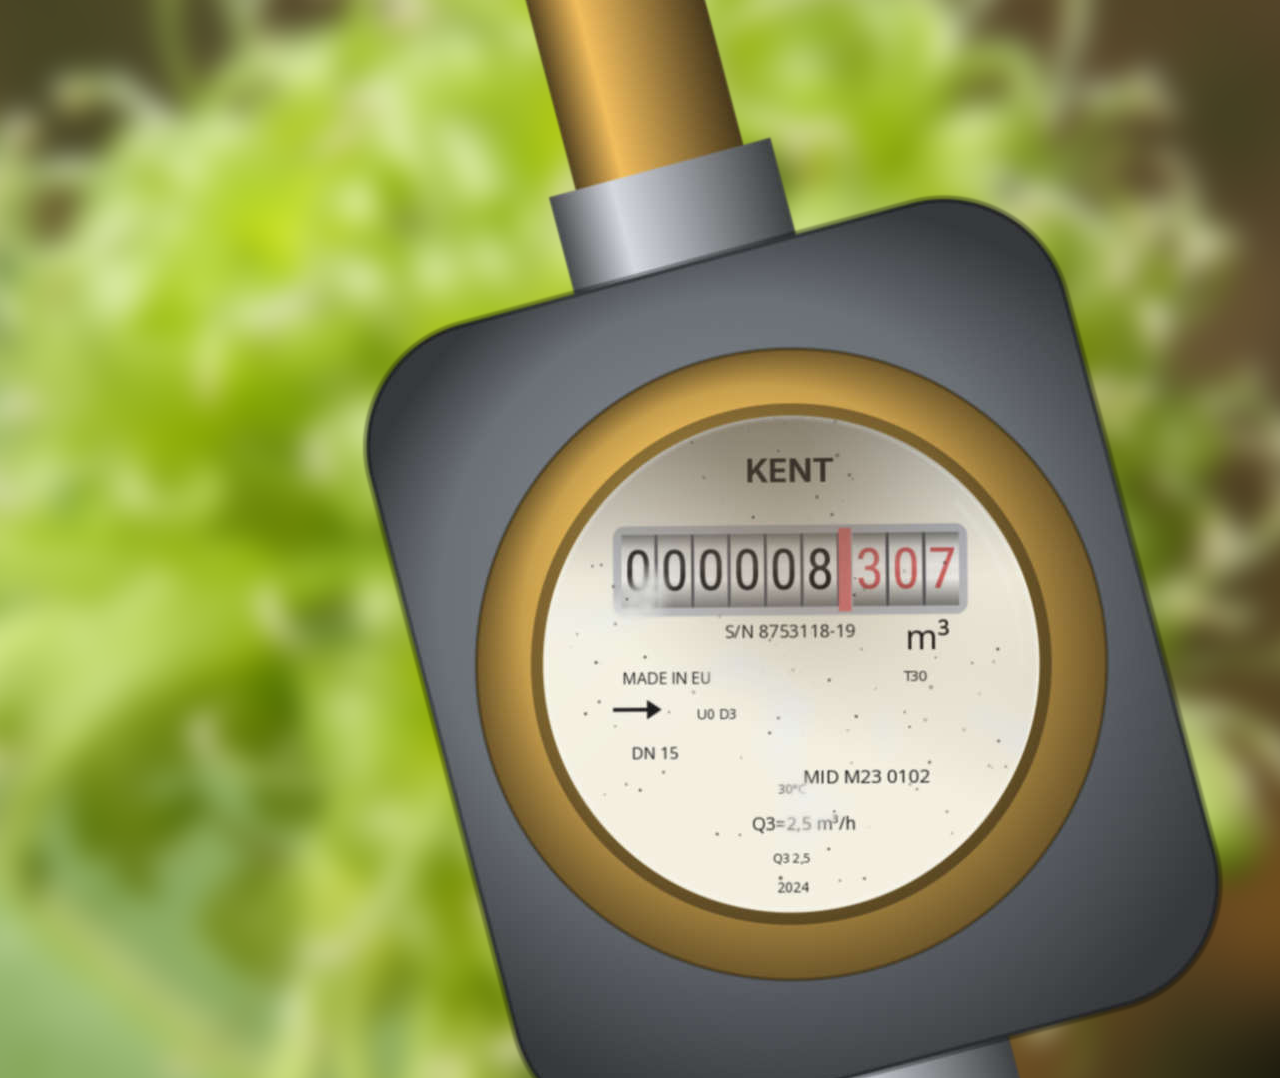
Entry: 8.307 m³
